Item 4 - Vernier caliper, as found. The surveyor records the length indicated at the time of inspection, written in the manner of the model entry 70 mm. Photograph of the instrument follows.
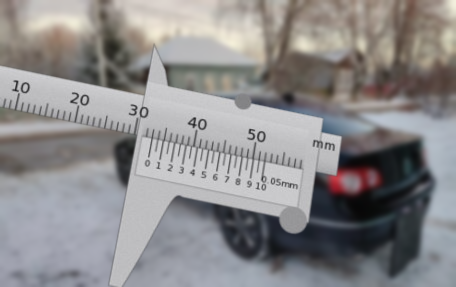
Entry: 33.0 mm
